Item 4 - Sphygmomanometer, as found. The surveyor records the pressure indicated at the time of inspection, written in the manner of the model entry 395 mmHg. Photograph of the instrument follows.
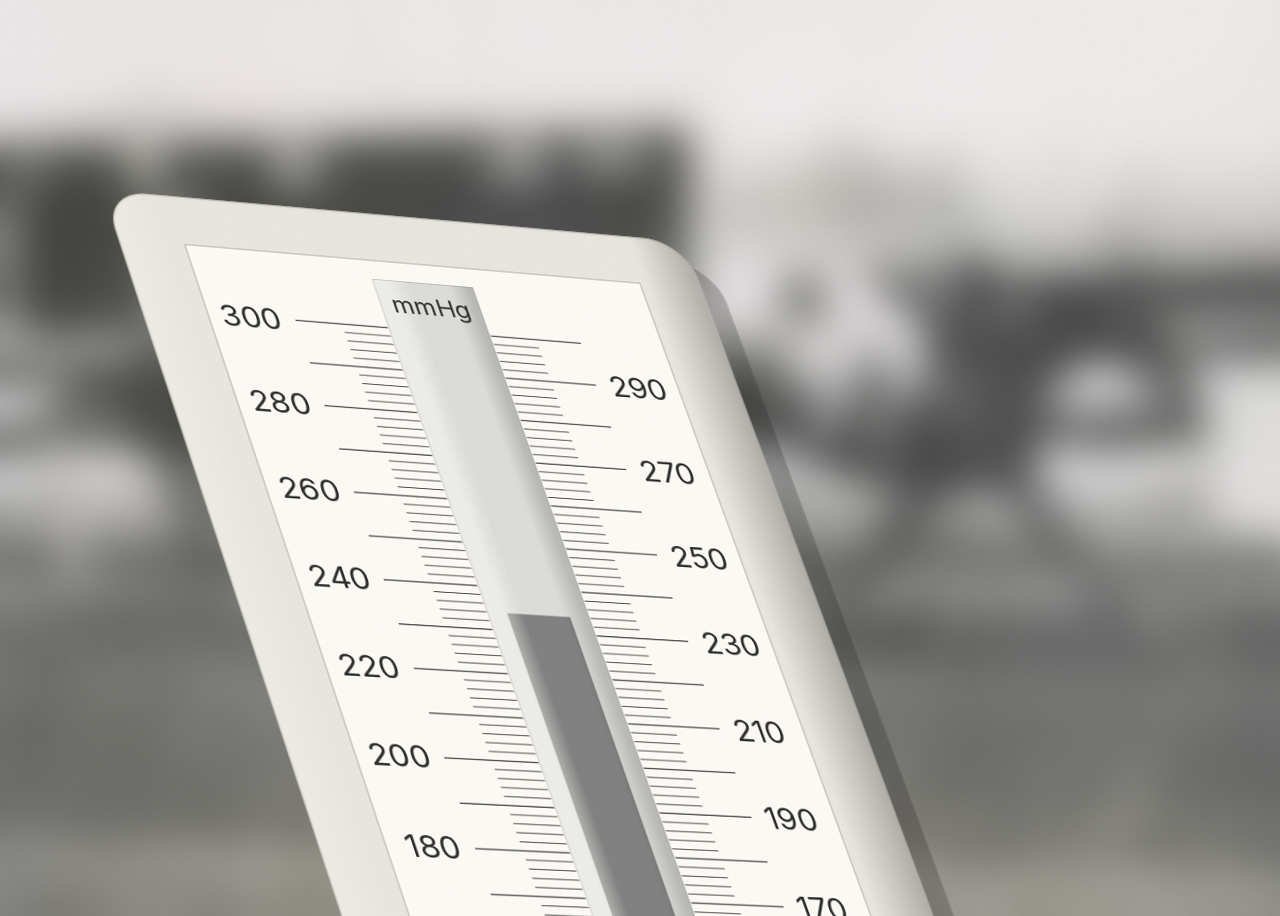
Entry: 234 mmHg
